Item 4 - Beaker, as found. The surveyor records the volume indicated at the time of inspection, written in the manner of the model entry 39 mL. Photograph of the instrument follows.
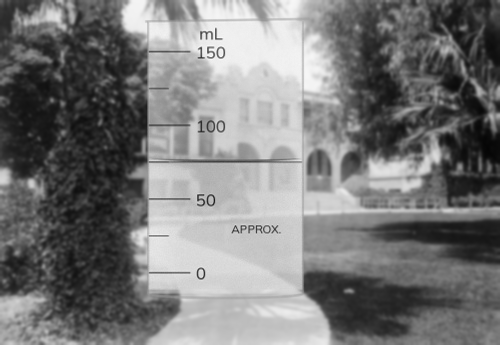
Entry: 75 mL
